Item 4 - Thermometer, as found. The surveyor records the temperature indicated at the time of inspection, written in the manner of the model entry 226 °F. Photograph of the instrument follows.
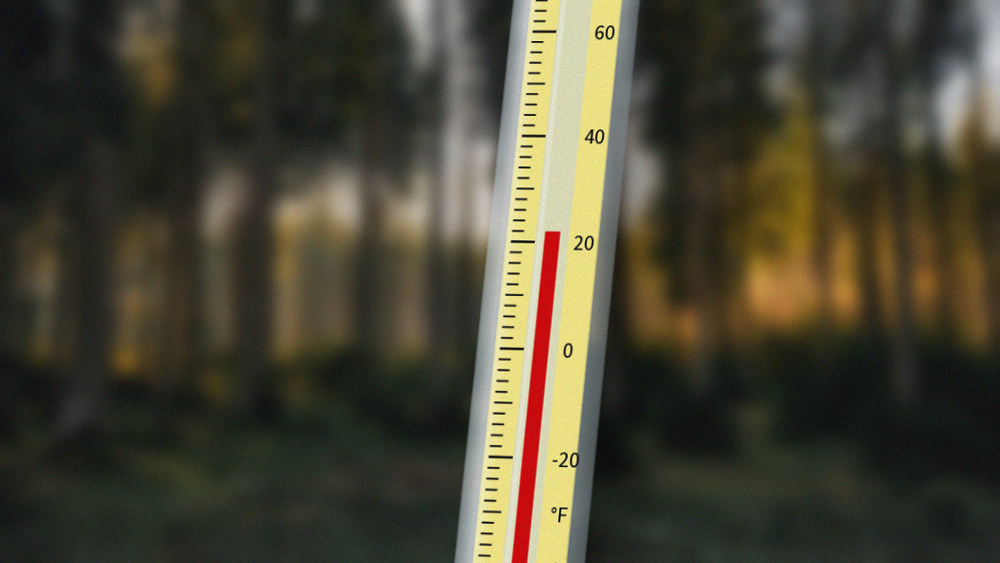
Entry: 22 °F
